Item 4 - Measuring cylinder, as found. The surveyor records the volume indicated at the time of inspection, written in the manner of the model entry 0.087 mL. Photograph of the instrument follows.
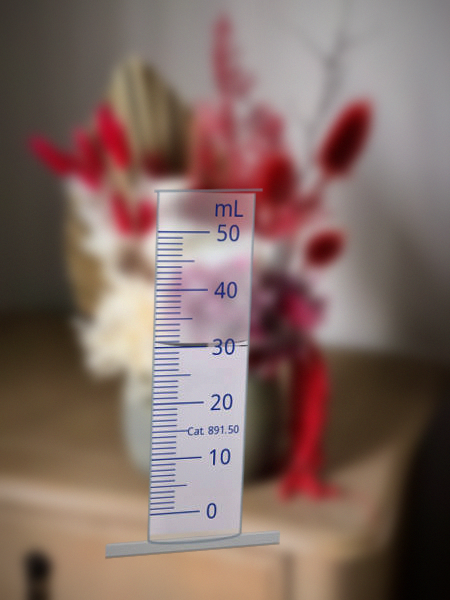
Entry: 30 mL
